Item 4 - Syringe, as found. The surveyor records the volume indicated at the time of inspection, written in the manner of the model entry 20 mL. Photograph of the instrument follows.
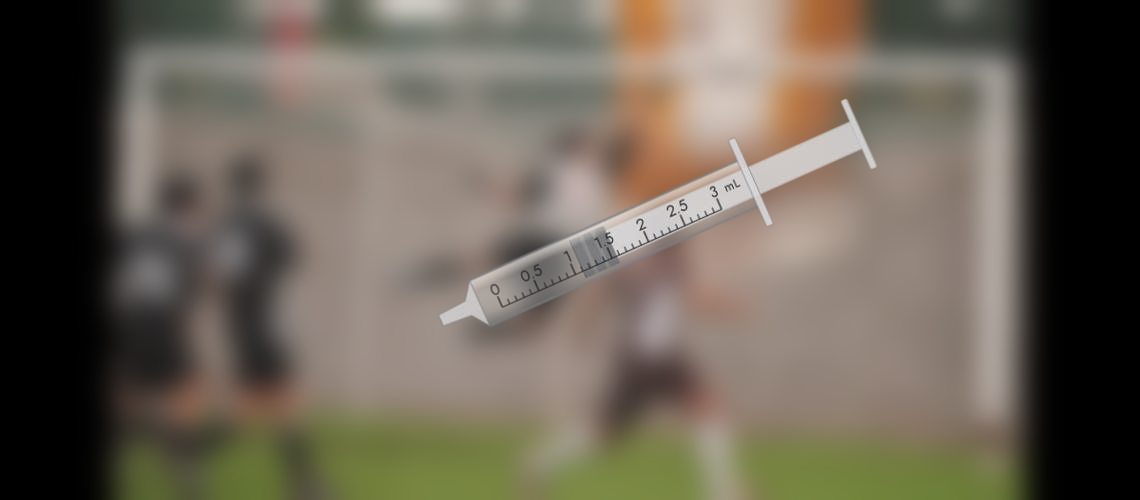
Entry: 1.1 mL
